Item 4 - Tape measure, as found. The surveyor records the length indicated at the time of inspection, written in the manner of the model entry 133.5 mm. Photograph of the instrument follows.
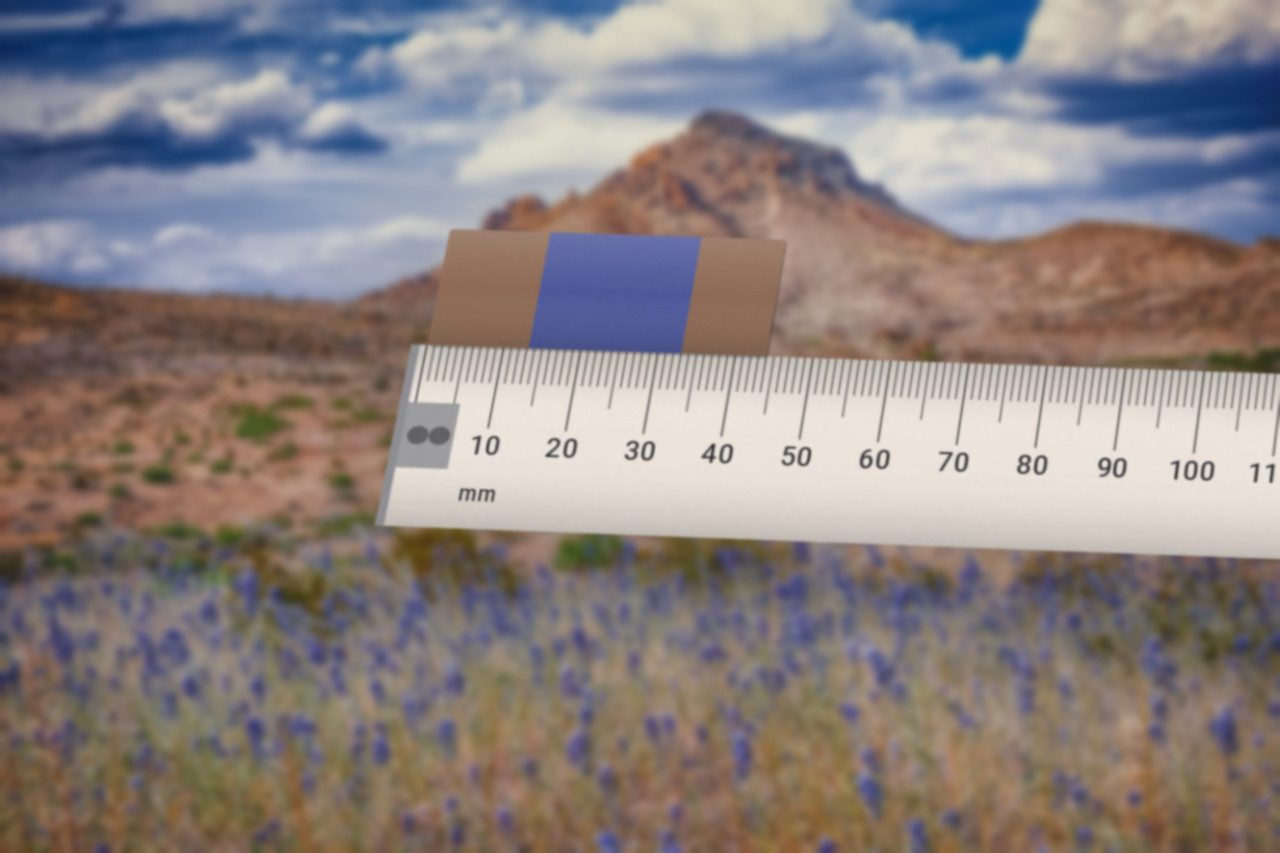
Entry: 44 mm
